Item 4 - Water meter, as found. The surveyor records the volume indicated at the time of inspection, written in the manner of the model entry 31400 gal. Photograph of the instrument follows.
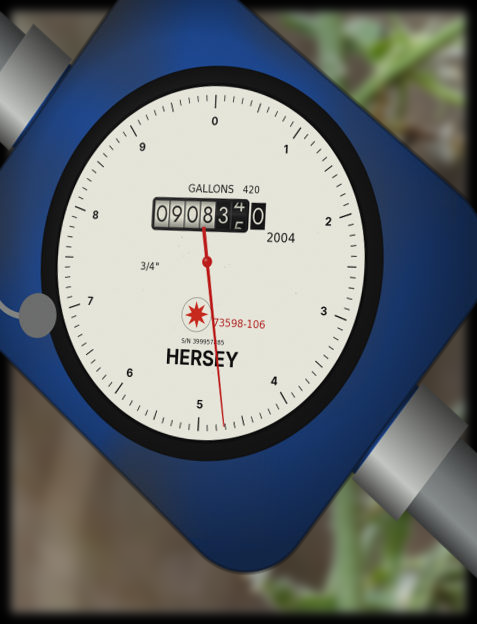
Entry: 908344.7 gal
